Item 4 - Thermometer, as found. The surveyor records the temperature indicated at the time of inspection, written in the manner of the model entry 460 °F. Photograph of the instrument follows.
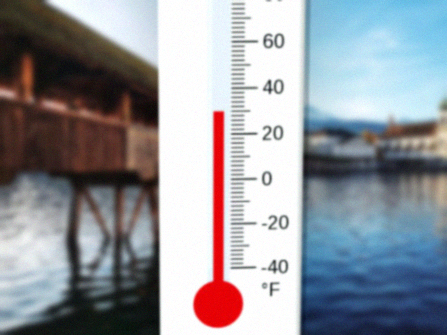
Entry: 30 °F
